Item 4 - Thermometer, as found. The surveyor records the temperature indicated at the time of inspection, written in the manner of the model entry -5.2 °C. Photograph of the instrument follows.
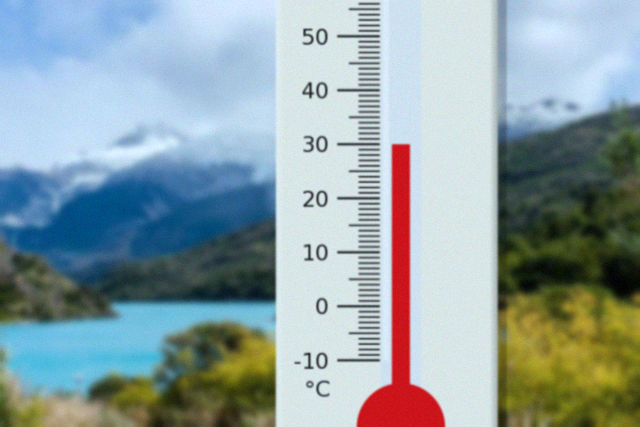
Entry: 30 °C
